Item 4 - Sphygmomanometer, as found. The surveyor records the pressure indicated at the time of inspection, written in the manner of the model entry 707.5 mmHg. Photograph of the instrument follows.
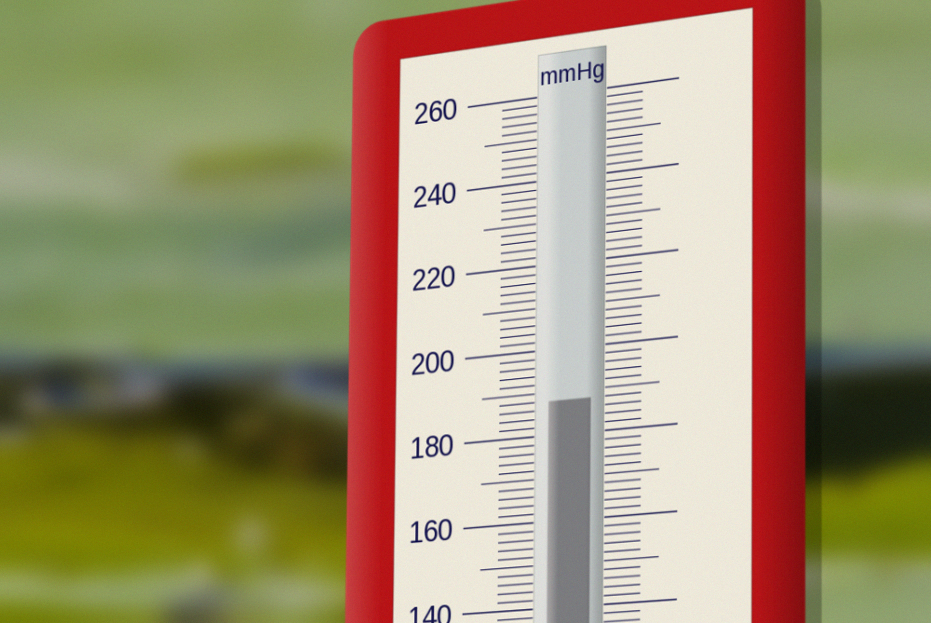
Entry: 188 mmHg
